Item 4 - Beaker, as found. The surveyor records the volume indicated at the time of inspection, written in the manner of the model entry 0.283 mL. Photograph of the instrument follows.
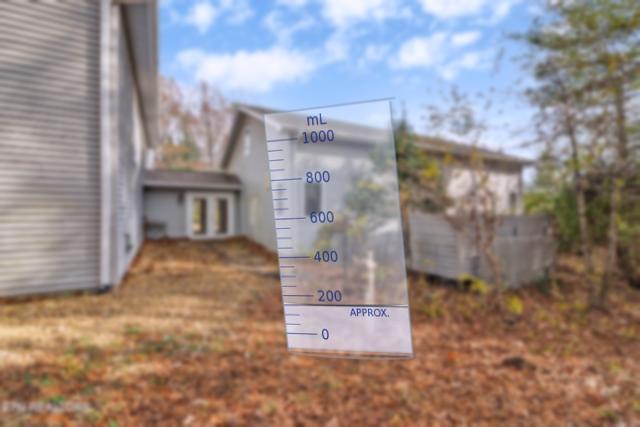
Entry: 150 mL
